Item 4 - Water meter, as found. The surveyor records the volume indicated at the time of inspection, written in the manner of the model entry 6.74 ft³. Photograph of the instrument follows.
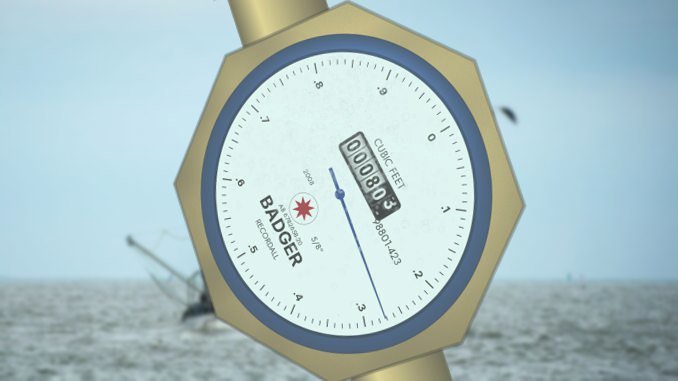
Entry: 803.27 ft³
